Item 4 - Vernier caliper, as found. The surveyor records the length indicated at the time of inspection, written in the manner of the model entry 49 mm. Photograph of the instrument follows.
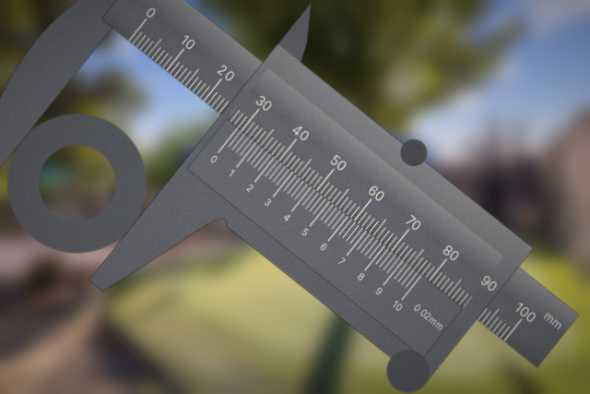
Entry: 29.0 mm
